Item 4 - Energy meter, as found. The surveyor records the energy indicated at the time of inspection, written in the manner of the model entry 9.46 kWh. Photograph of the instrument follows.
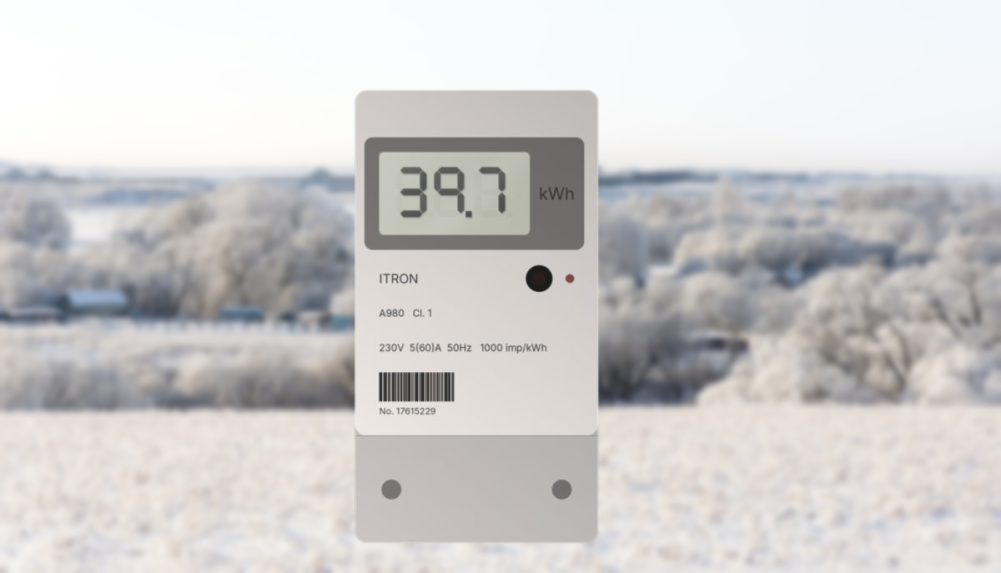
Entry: 39.7 kWh
